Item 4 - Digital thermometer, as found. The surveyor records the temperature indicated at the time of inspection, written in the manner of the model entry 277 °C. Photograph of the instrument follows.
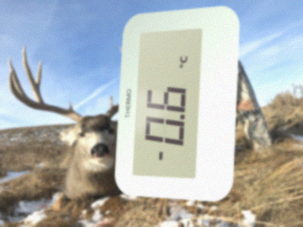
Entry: -0.6 °C
